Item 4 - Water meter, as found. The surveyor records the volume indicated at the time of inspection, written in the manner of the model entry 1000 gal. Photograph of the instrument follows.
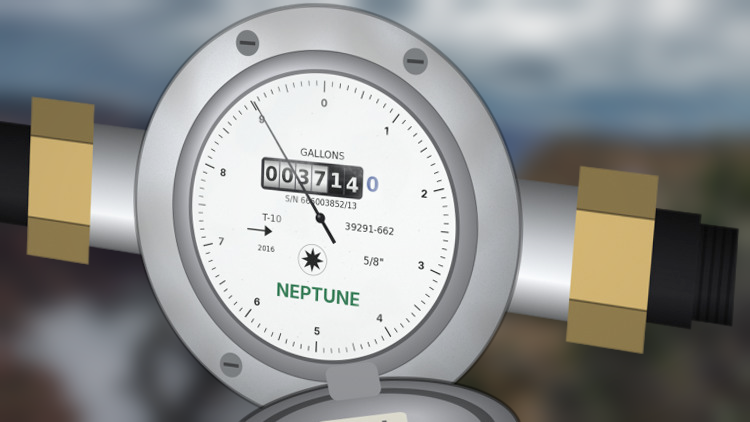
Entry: 37139.0 gal
